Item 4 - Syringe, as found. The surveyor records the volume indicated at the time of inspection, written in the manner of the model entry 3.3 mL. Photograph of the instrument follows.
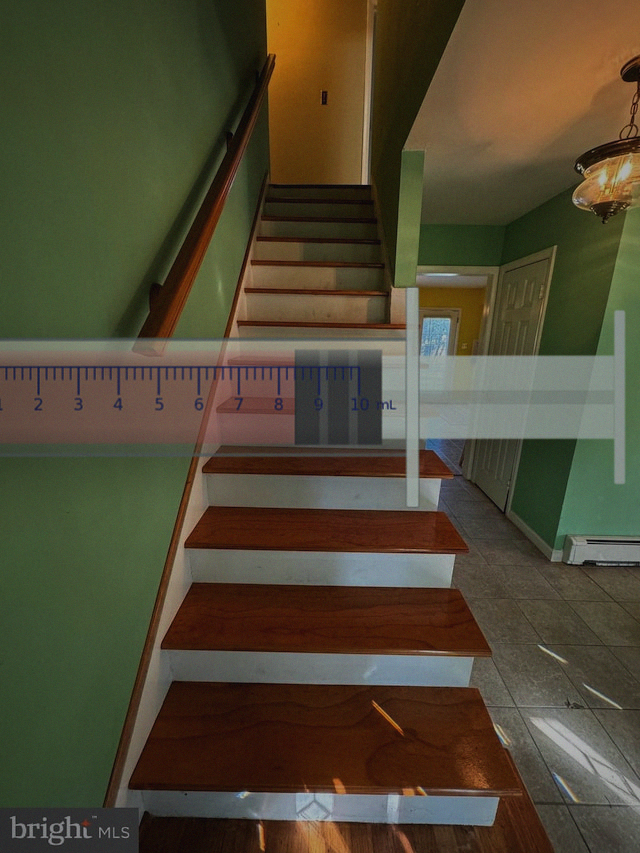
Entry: 8.4 mL
